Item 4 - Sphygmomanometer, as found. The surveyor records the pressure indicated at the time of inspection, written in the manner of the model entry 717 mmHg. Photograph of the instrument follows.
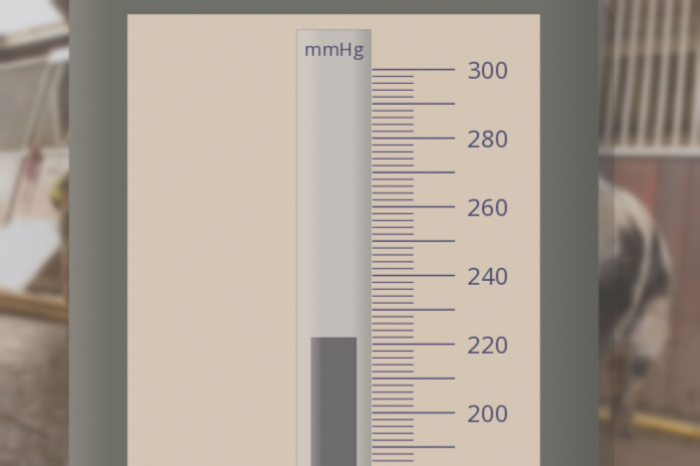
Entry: 222 mmHg
